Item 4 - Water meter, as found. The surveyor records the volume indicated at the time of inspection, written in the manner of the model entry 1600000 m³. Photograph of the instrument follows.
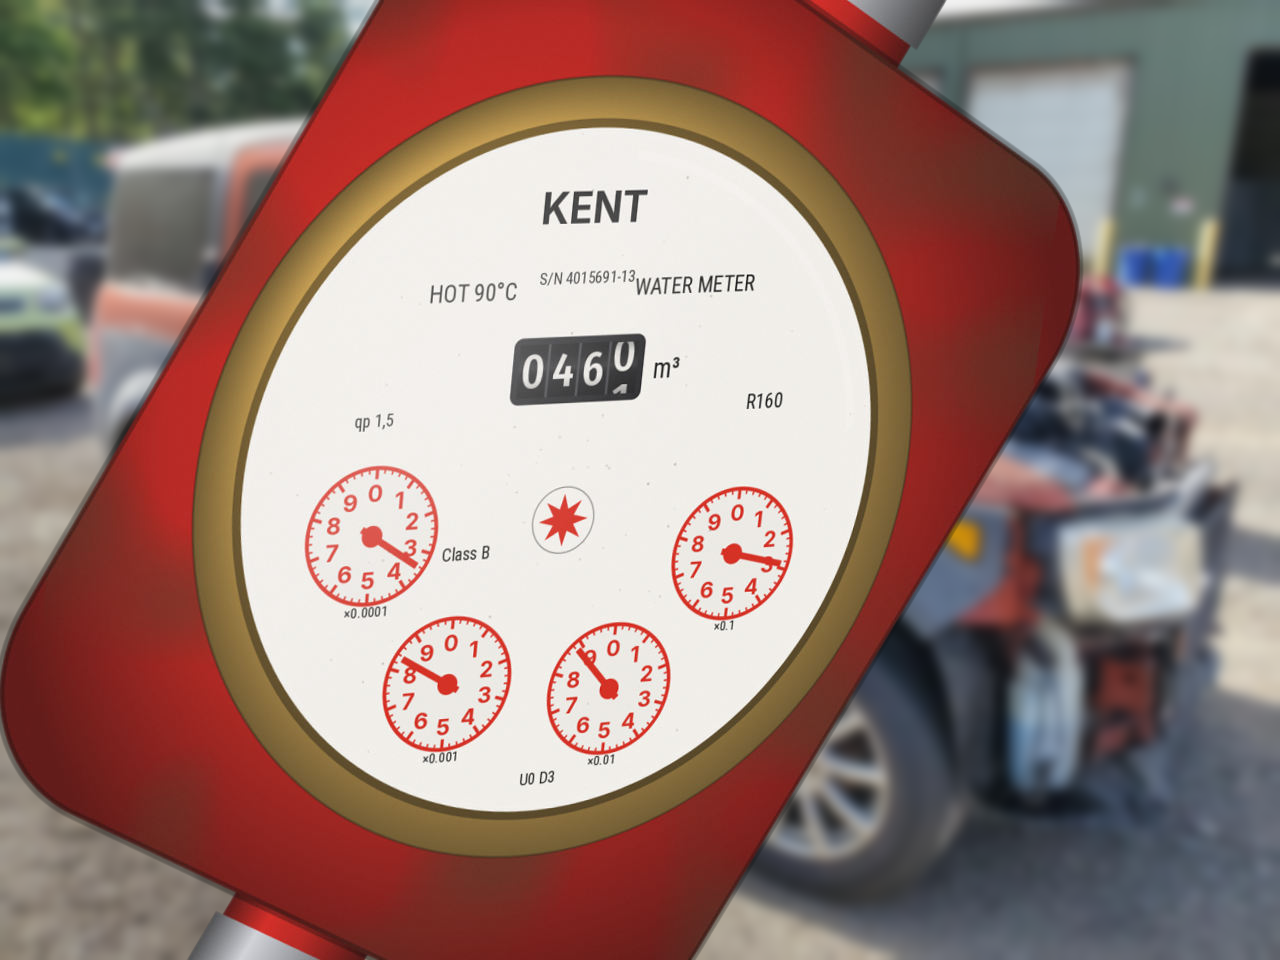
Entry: 460.2883 m³
